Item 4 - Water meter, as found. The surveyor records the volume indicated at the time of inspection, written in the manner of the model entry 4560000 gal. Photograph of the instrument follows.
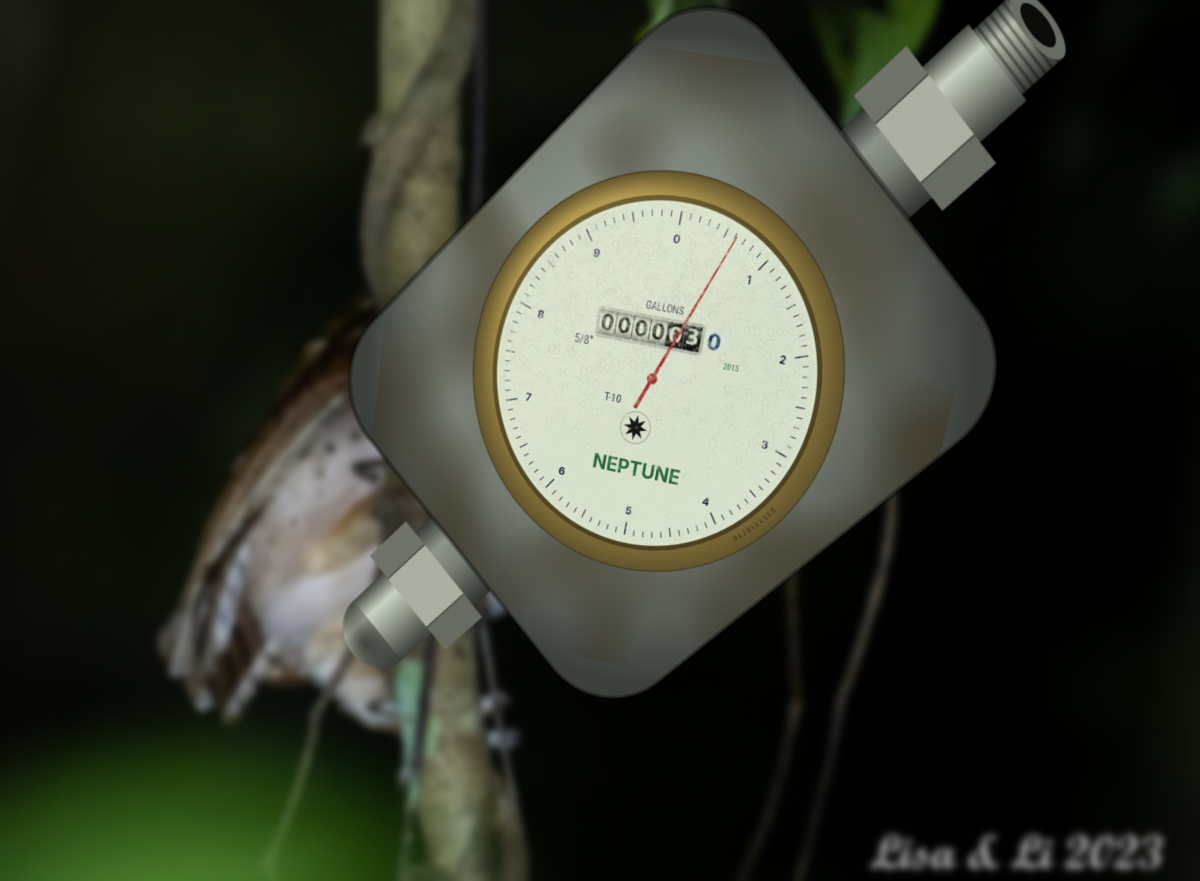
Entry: 30.6 gal
